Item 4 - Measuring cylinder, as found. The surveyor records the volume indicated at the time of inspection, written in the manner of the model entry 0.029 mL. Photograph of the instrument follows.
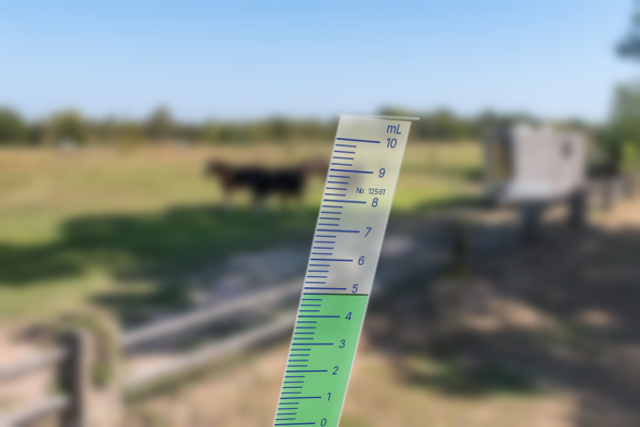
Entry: 4.8 mL
